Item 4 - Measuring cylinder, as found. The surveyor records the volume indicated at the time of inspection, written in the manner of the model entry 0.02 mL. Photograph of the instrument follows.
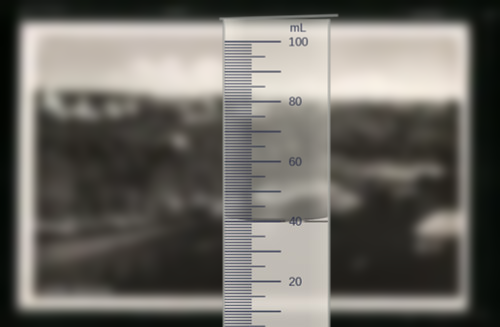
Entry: 40 mL
